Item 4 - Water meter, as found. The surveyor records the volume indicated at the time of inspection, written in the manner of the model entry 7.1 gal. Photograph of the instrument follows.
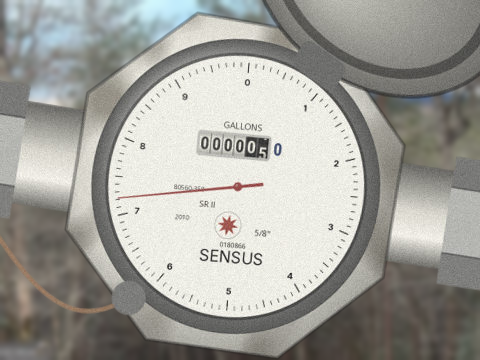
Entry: 47.2 gal
